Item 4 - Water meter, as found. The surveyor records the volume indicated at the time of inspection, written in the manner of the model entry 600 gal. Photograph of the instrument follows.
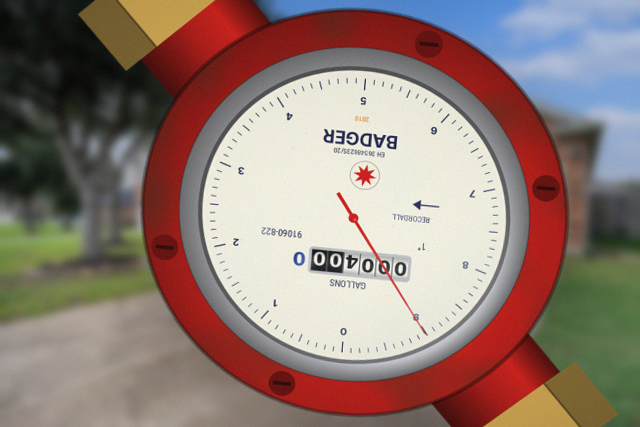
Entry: 3999.0 gal
